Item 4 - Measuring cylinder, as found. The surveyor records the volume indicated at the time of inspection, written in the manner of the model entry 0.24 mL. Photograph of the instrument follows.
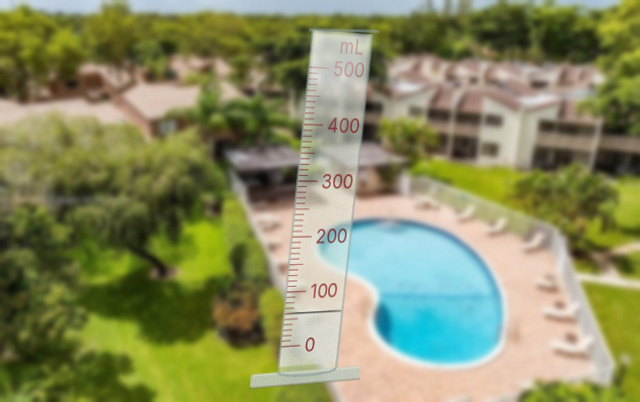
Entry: 60 mL
